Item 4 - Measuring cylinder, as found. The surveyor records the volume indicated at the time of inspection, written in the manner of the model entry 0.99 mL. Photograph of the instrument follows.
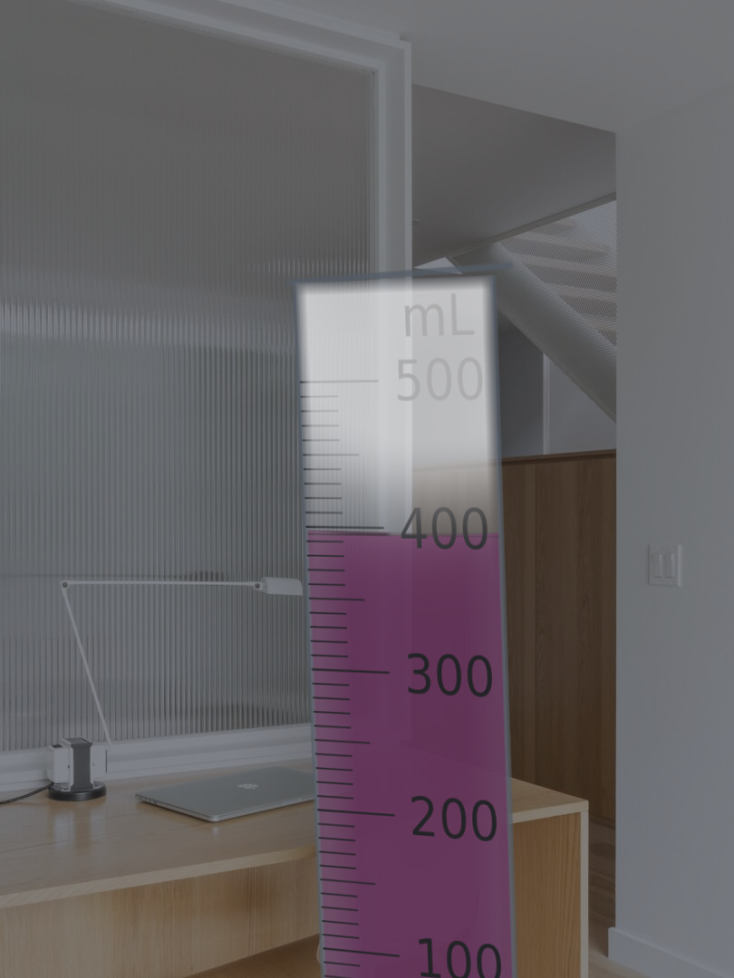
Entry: 395 mL
